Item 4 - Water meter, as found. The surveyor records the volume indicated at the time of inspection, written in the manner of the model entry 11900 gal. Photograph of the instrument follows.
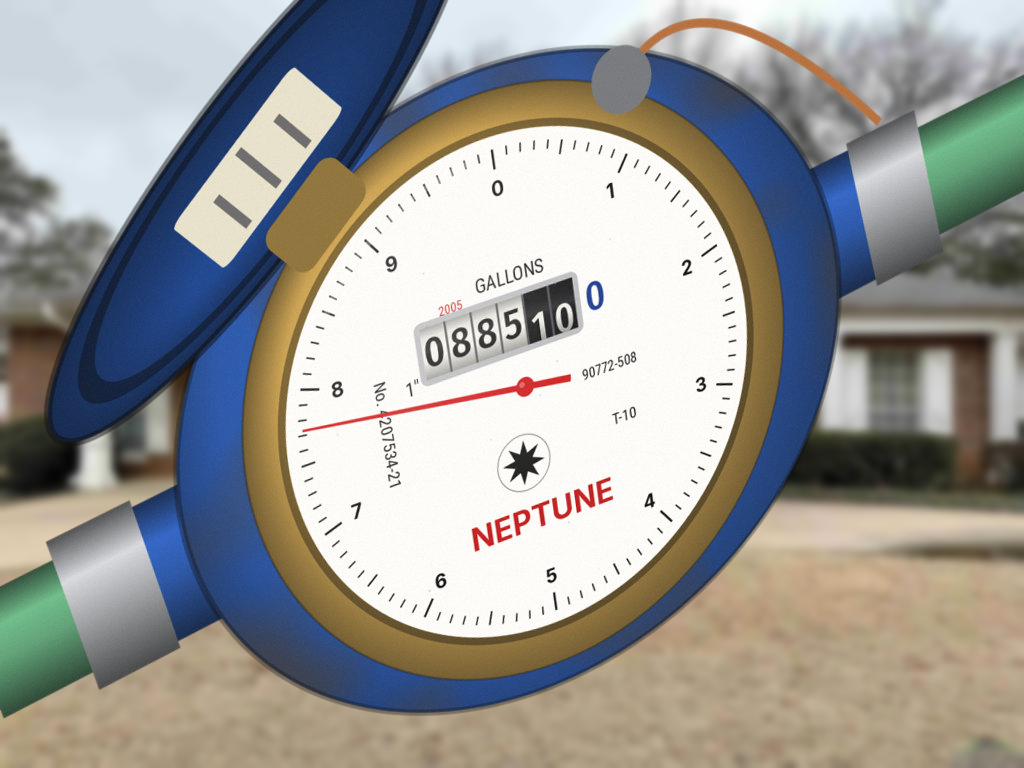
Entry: 885097.7 gal
